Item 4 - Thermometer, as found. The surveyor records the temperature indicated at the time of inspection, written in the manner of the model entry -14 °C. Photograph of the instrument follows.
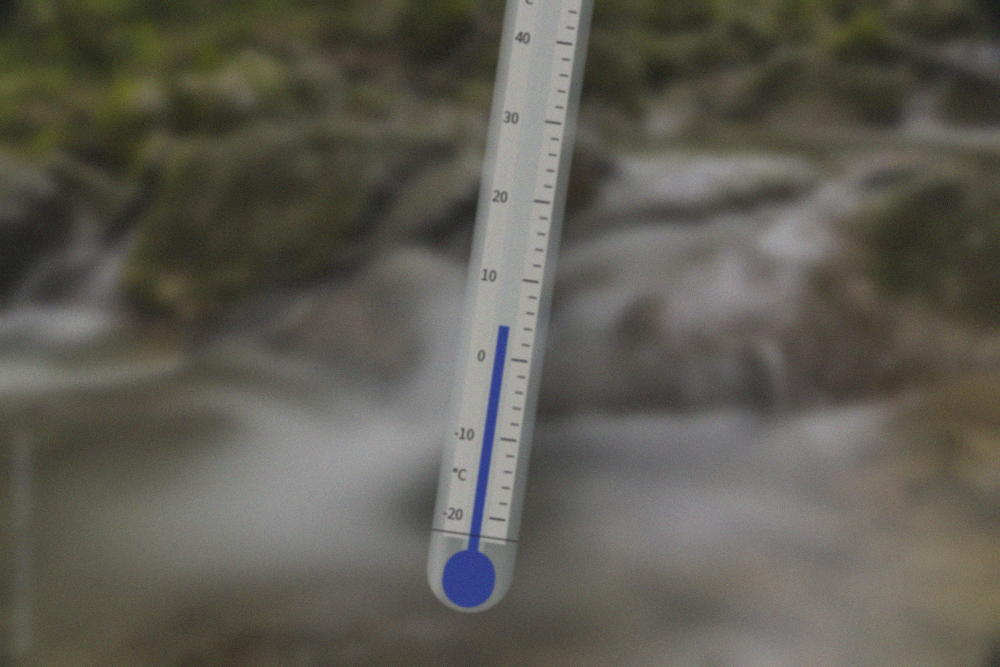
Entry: 4 °C
